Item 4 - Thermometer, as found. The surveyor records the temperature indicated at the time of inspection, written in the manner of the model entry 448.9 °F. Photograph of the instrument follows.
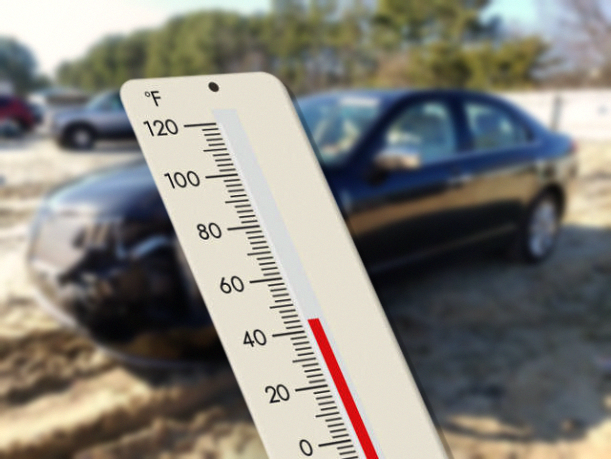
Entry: 44 °F
